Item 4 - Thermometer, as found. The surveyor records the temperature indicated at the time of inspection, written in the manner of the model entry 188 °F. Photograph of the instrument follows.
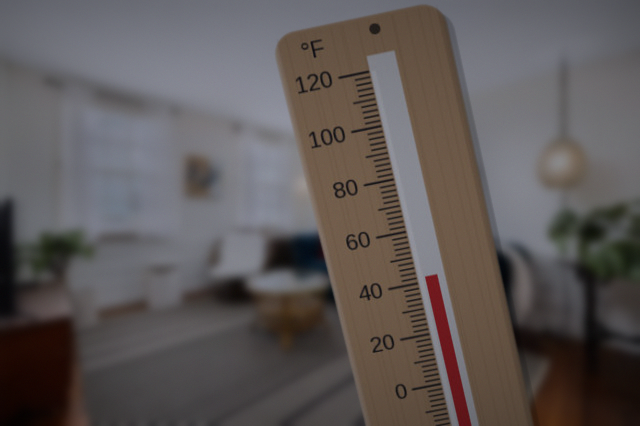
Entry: 42 °F
